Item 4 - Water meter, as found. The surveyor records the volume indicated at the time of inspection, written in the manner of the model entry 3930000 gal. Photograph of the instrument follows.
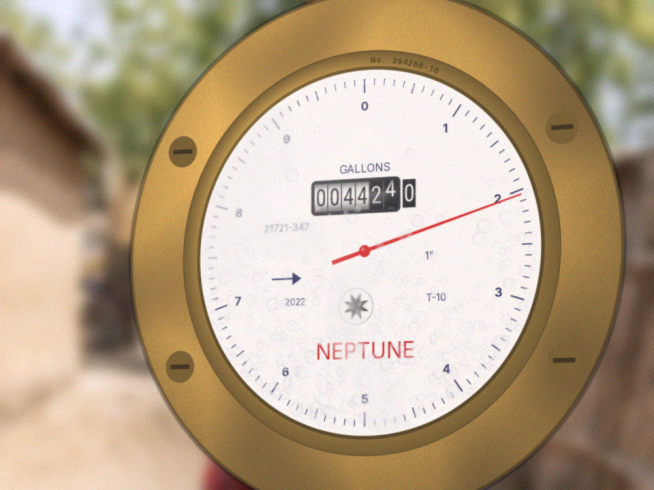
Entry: 44242.0 gal
